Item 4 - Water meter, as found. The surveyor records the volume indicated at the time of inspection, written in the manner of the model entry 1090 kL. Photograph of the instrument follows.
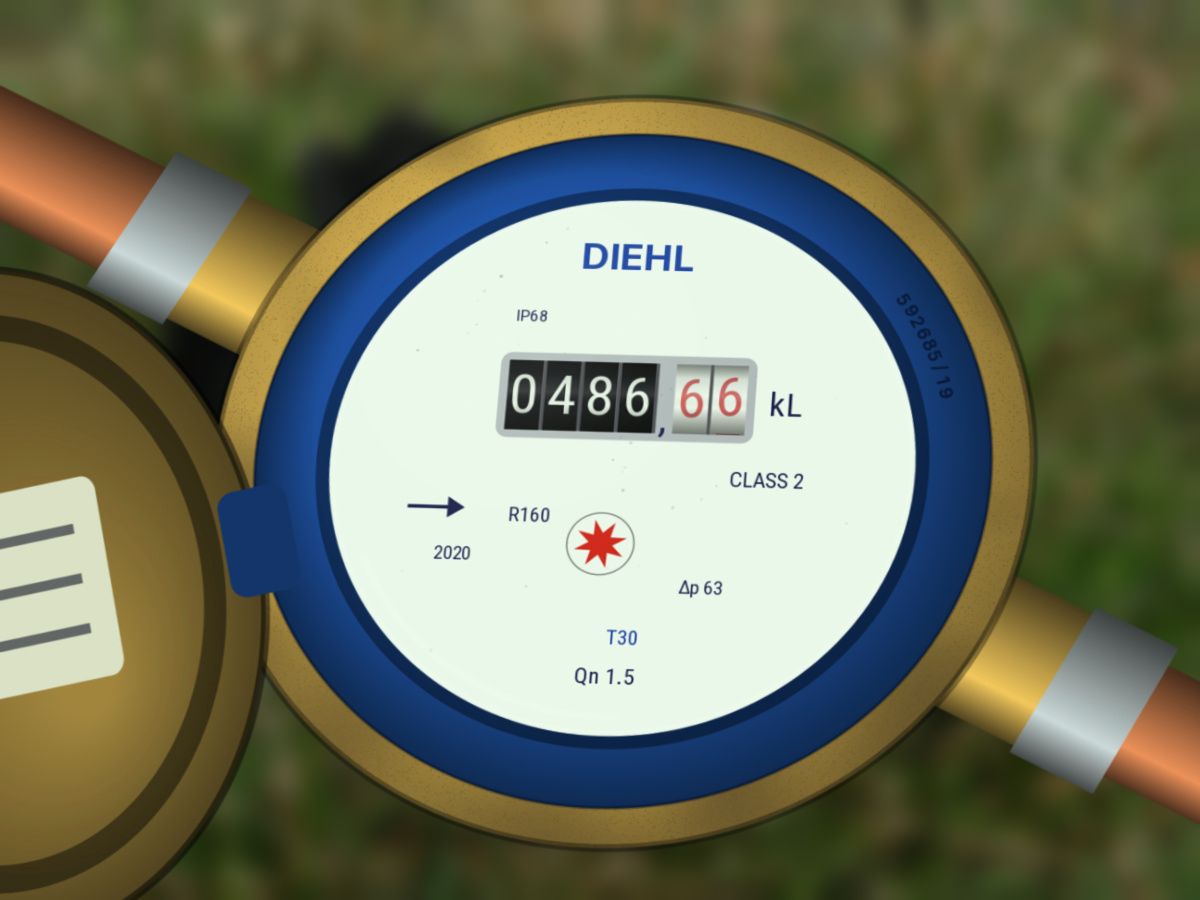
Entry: 486.66 kL
